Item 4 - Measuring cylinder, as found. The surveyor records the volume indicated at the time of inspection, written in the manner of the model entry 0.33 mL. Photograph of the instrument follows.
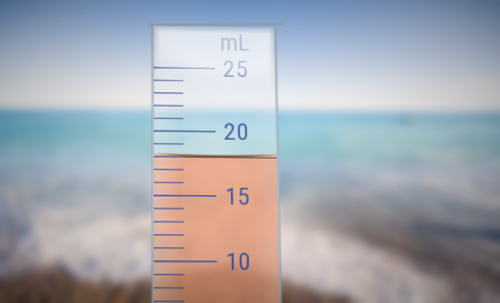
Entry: 18 mL
